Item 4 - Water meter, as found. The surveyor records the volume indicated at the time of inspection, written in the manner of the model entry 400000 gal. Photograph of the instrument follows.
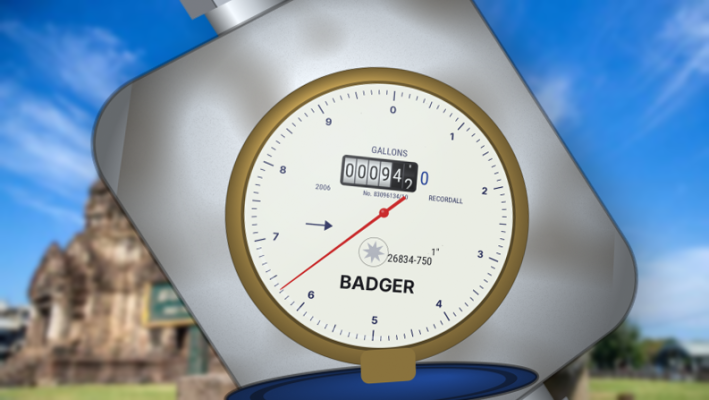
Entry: 9416.3 gal
